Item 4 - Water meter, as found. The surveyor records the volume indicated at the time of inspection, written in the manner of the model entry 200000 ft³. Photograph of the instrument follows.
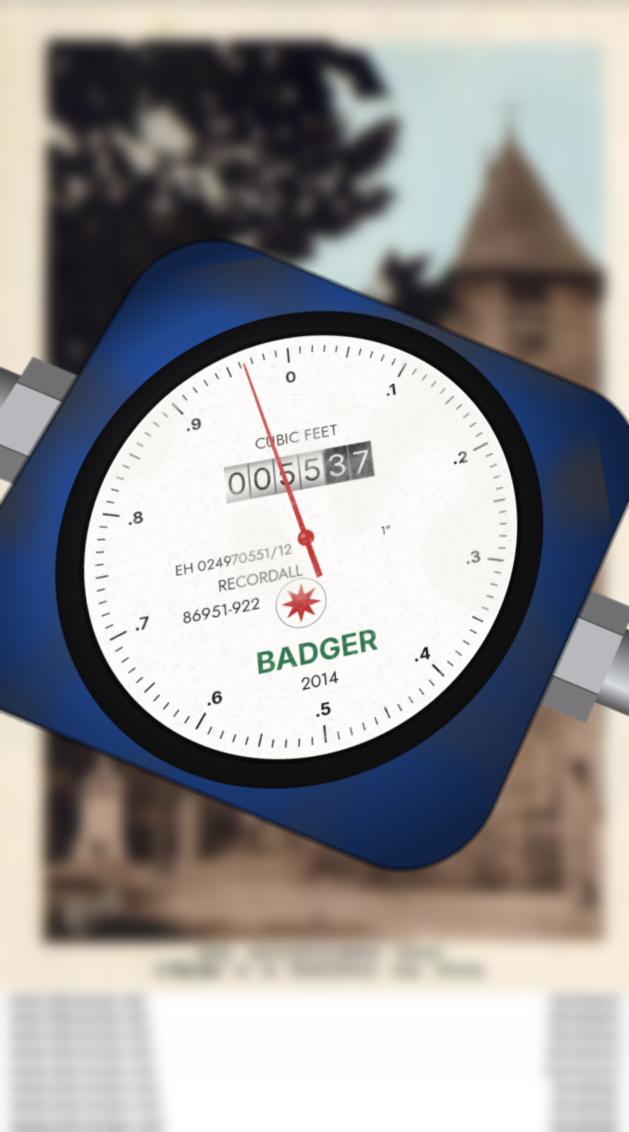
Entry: 5536.96 ft³
